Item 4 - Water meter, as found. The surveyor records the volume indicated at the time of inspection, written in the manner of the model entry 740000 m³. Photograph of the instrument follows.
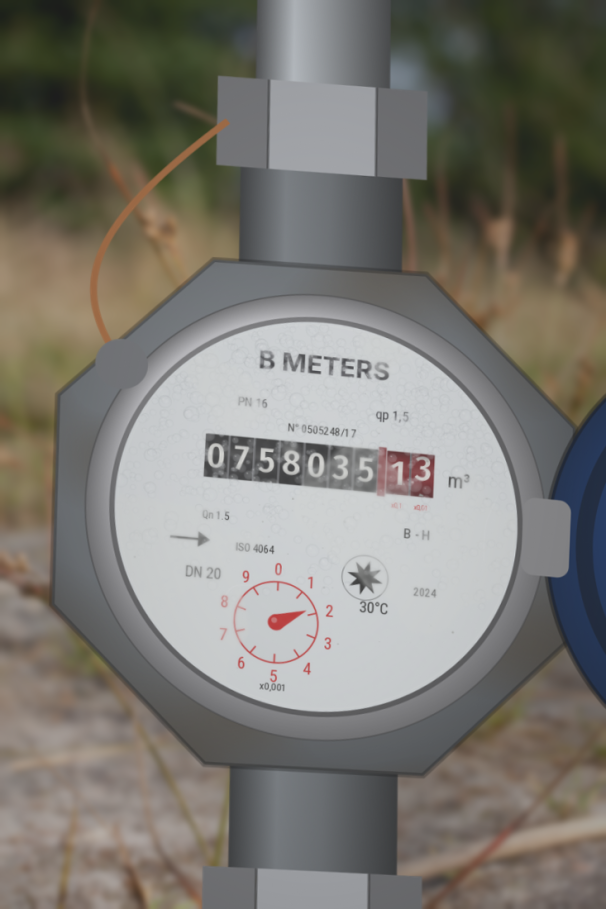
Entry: 758035.131 m³
